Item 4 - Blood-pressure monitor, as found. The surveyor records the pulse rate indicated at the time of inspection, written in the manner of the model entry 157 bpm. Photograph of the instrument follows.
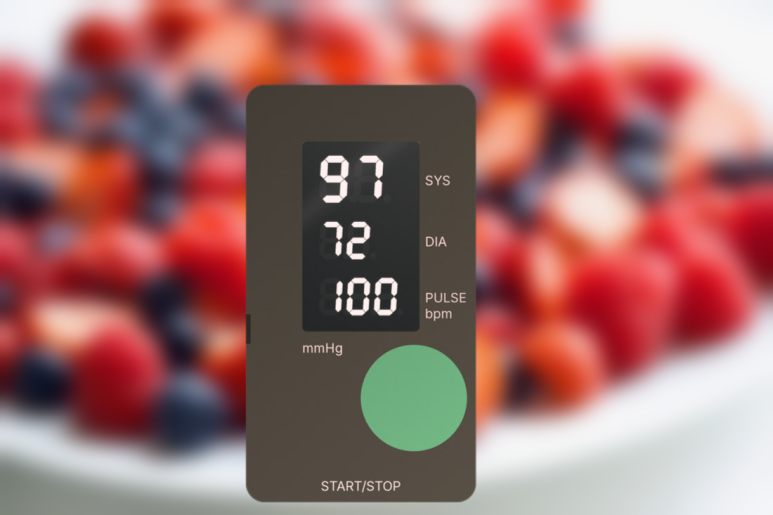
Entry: 100 bpm
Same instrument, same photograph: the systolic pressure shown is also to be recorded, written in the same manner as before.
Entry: 97 mmHg
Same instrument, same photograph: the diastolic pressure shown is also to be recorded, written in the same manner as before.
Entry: 72 mmHg
